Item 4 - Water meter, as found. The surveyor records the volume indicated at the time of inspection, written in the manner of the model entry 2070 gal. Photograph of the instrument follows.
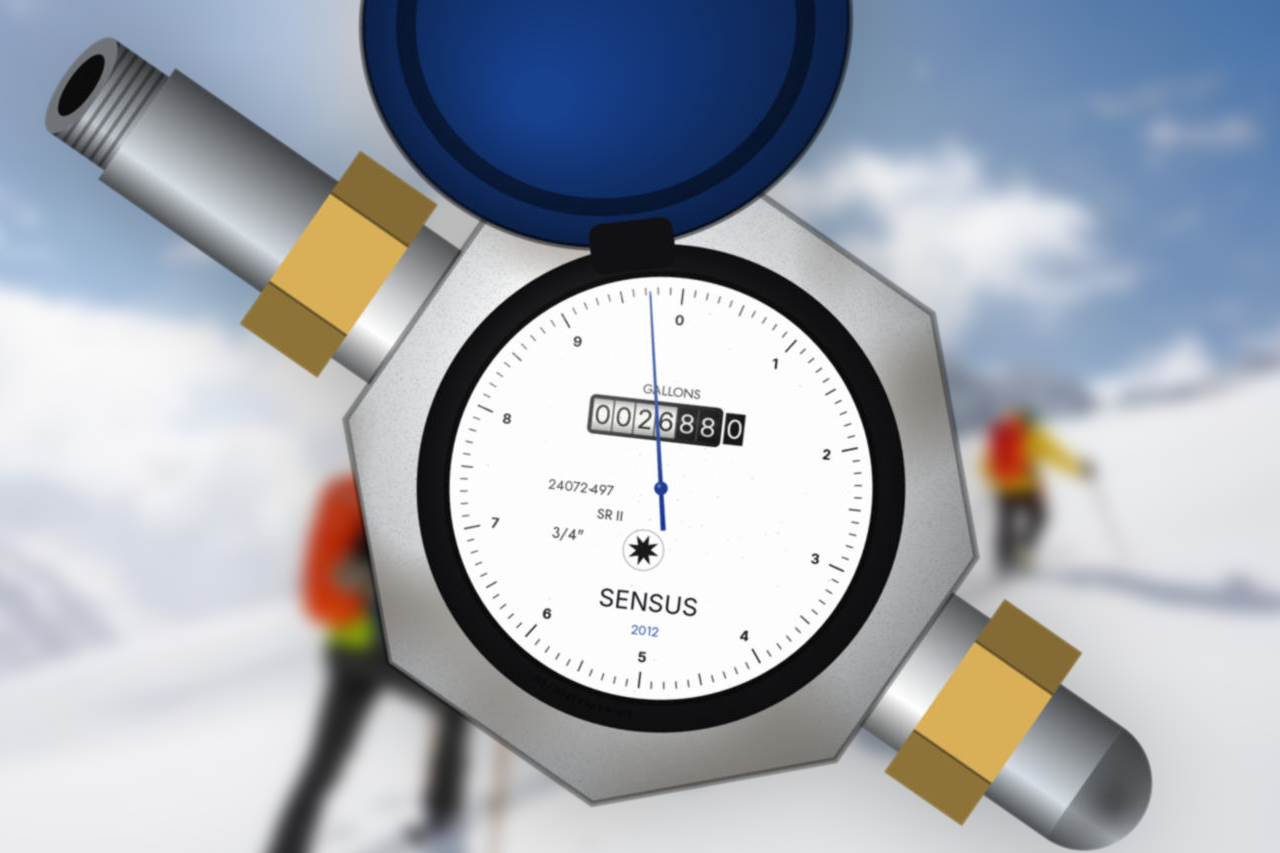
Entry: 26879.7 gal
